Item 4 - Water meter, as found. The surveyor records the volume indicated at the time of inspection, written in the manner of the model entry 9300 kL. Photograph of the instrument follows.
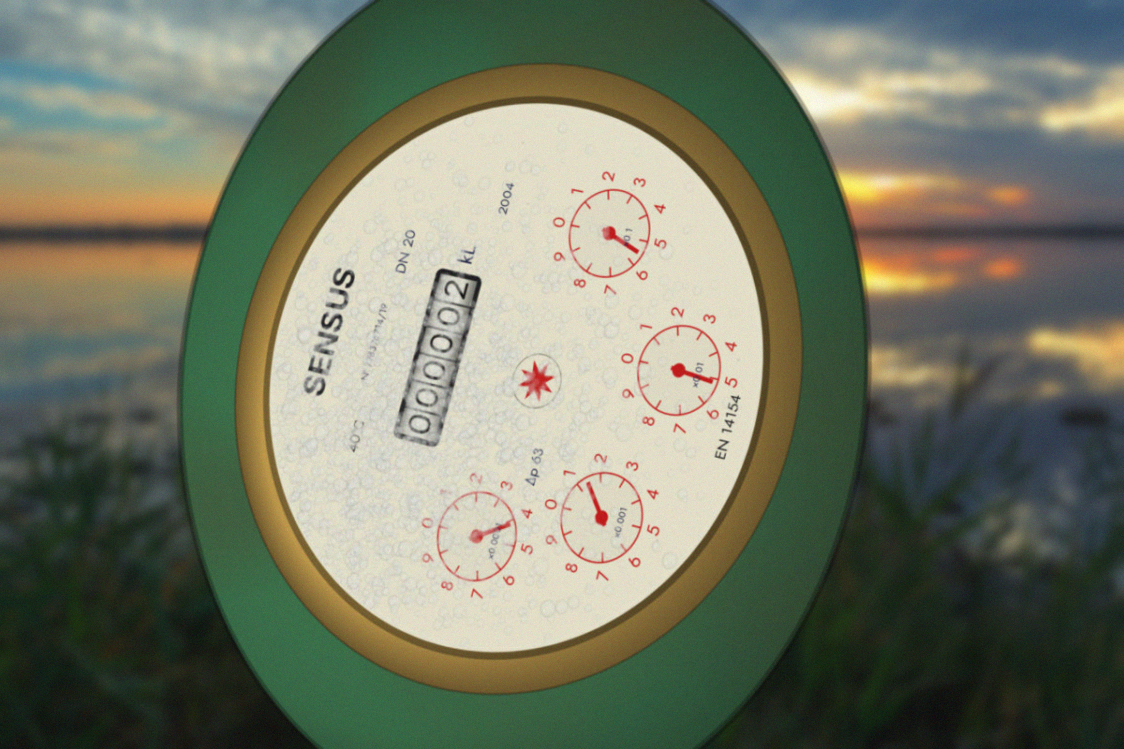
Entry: 2.5514 kL
